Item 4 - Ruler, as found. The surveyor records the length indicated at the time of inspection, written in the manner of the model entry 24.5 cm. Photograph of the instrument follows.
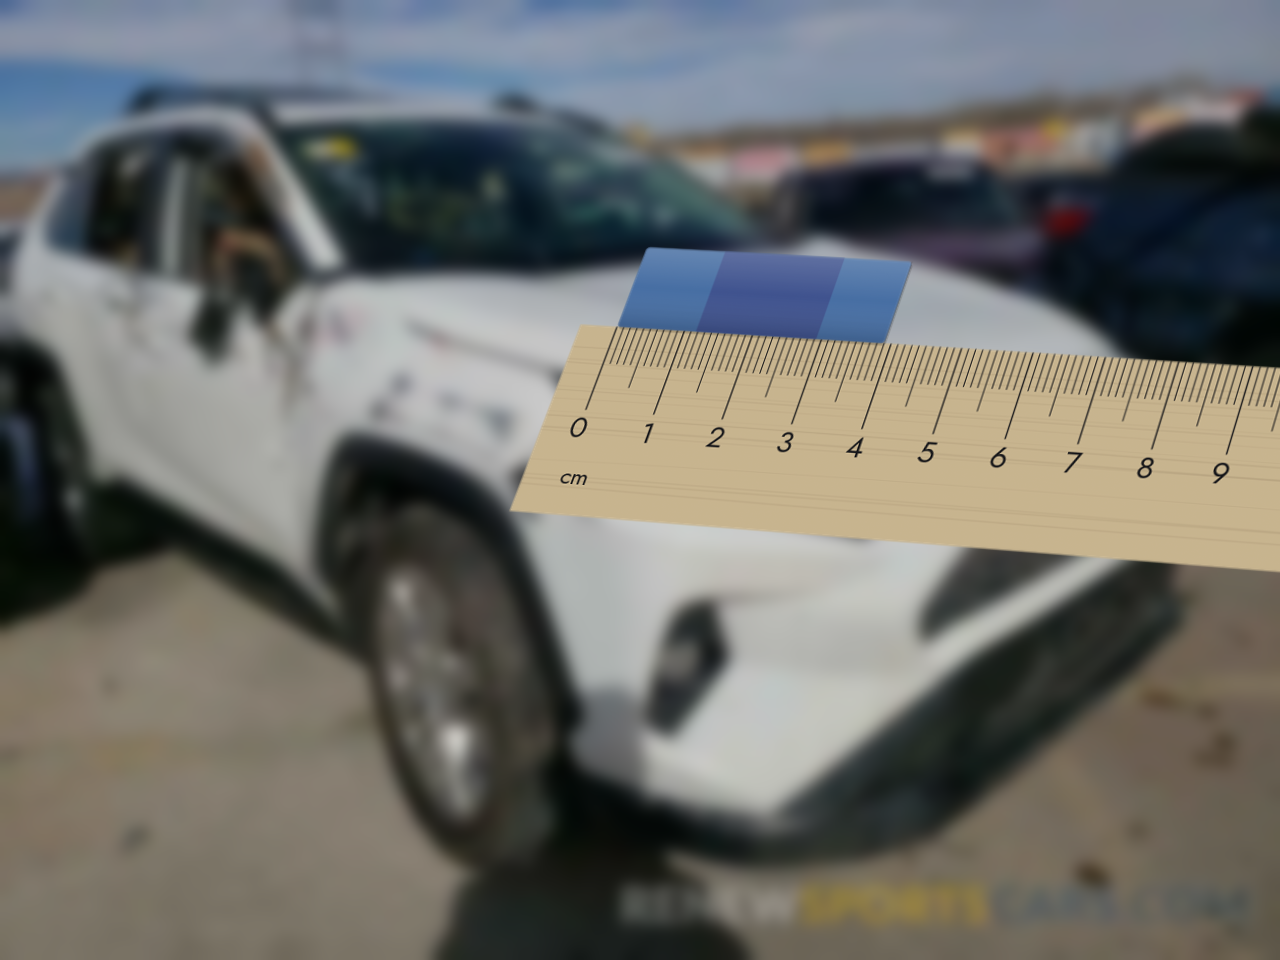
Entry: 3.9 cm
